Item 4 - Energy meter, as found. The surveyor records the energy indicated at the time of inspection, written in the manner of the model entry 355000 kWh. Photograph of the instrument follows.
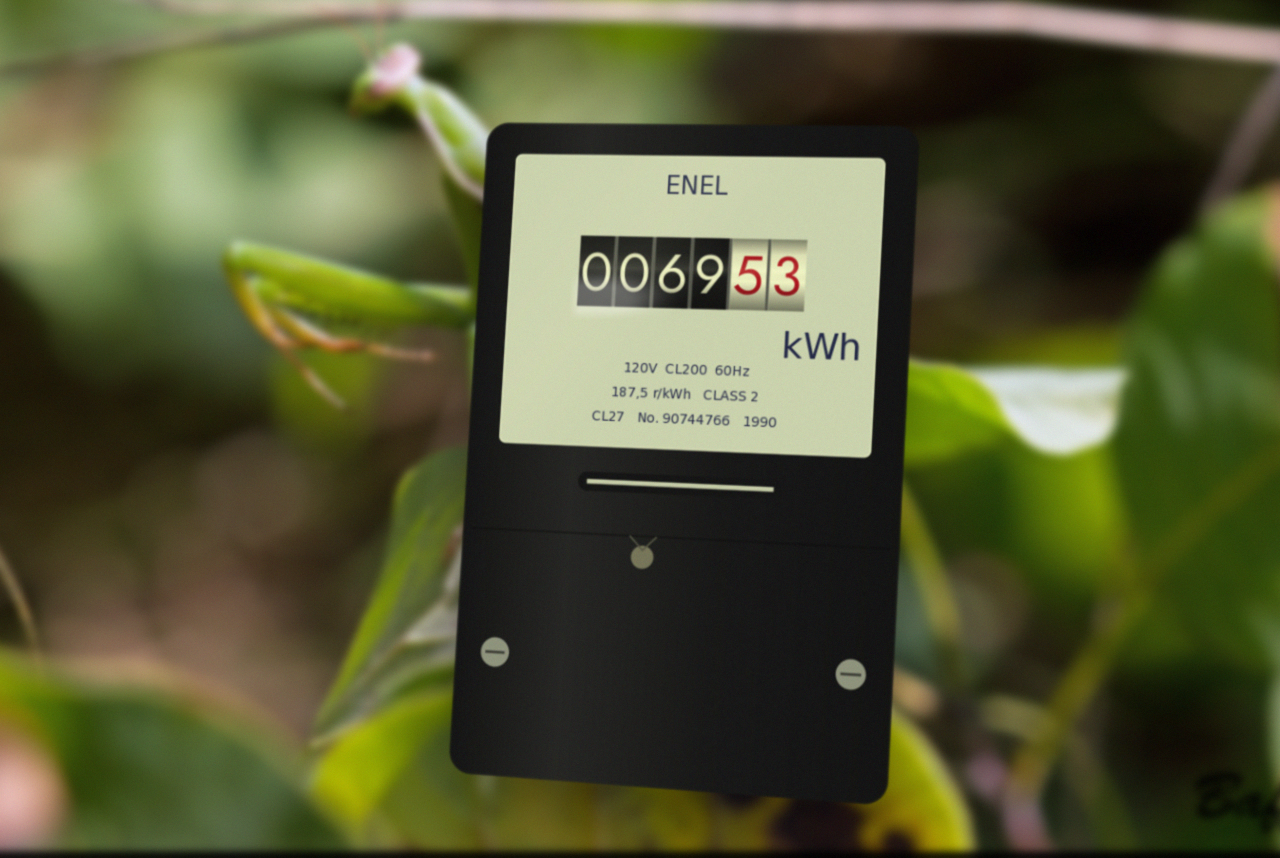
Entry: 69.53 kWh
